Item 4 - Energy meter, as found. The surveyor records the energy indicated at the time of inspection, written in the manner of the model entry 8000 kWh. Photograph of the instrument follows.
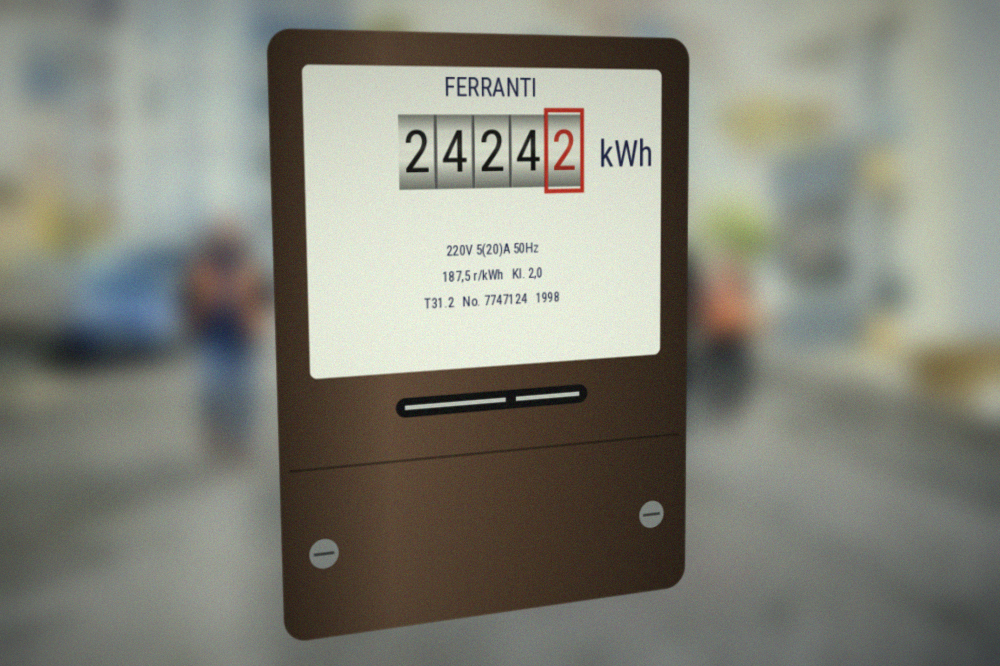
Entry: 2424.2 kWh
